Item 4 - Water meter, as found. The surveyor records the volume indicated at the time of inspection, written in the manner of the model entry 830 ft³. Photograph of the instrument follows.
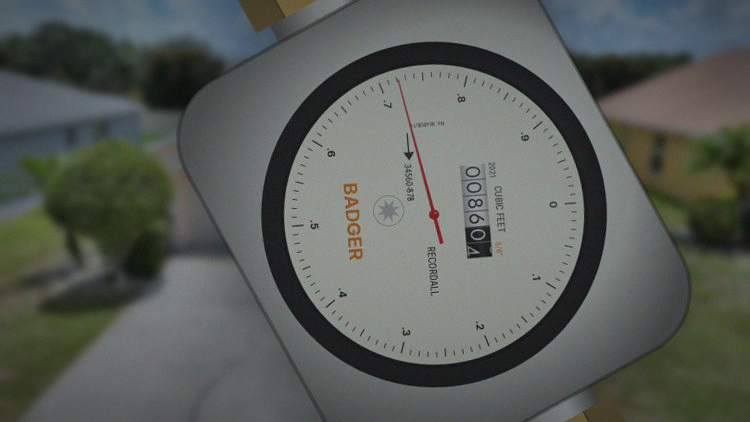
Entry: 8603.72 ft³
